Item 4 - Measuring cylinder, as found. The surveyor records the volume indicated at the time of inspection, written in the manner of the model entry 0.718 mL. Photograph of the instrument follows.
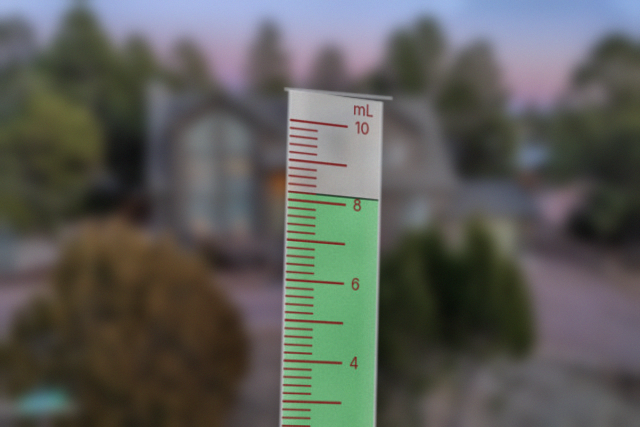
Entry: 8.2 mL
